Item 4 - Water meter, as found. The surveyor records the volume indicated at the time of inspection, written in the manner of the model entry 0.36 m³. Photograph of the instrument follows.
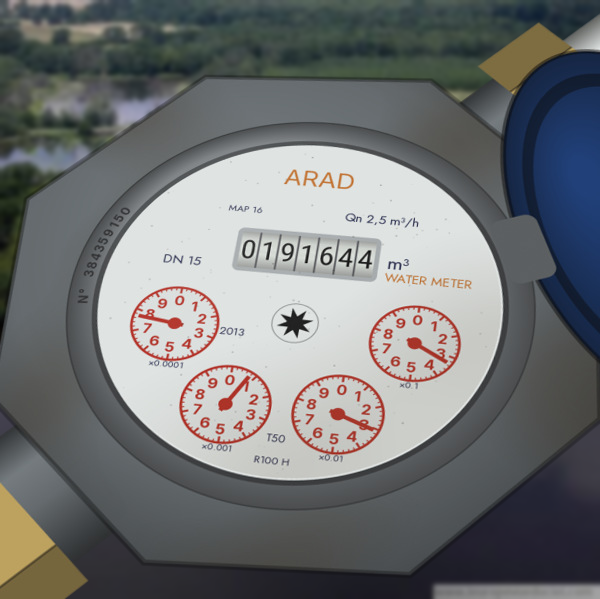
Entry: 191644.3307 m³
